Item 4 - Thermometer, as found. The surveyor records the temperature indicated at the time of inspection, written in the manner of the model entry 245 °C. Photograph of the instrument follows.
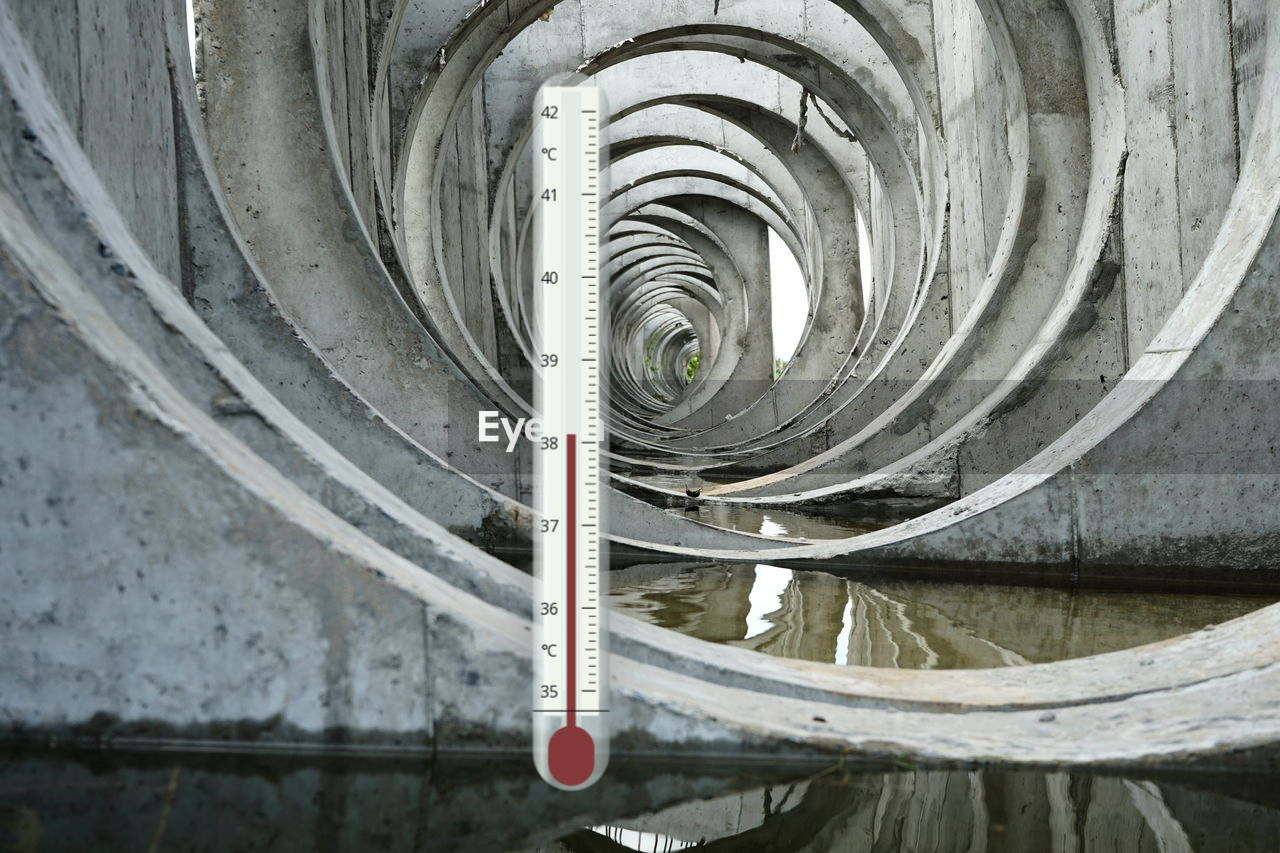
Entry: 38.1 °C
